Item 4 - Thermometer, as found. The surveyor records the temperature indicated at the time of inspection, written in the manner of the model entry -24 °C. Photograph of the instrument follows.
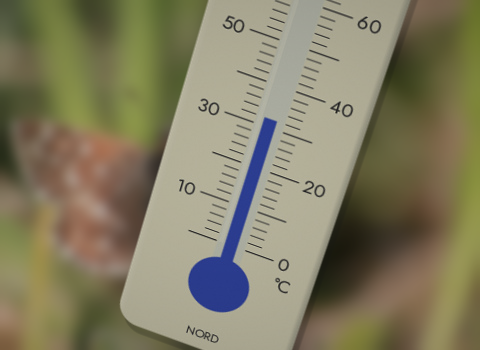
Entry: 32 °C
